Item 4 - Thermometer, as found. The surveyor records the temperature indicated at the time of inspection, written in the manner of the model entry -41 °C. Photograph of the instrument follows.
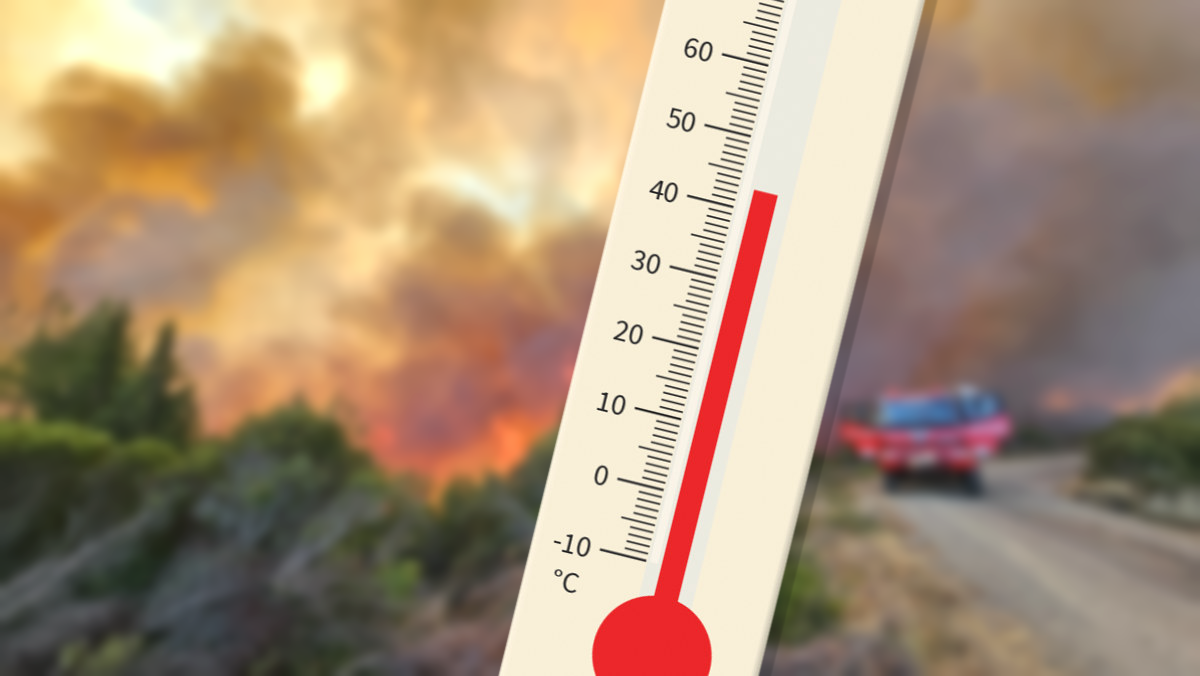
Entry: 43 °C
